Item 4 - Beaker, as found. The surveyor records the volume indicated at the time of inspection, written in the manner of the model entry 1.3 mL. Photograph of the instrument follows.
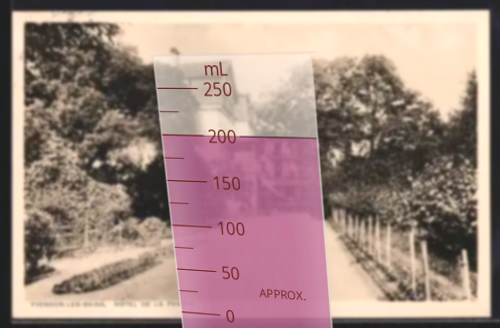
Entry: 200 mL
